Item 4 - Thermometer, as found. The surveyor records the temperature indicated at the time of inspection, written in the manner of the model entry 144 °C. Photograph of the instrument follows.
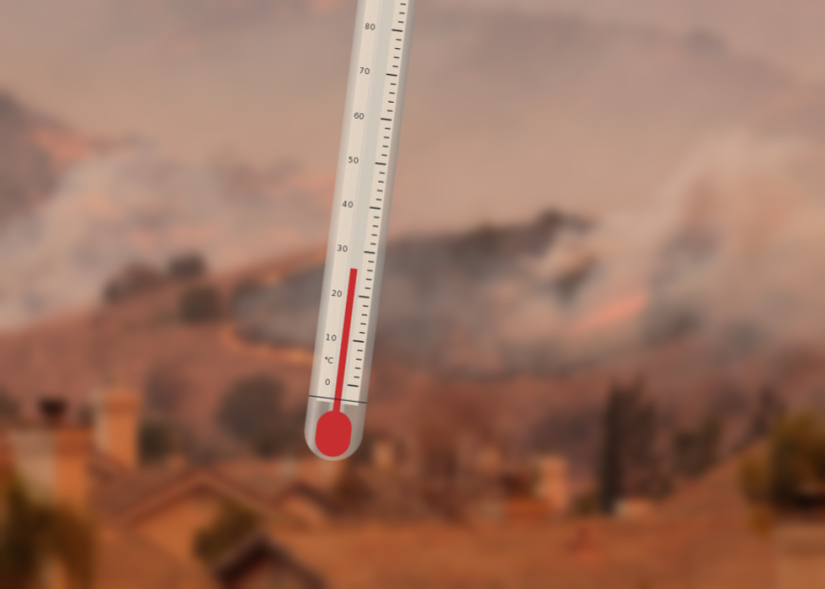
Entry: 26 °C
